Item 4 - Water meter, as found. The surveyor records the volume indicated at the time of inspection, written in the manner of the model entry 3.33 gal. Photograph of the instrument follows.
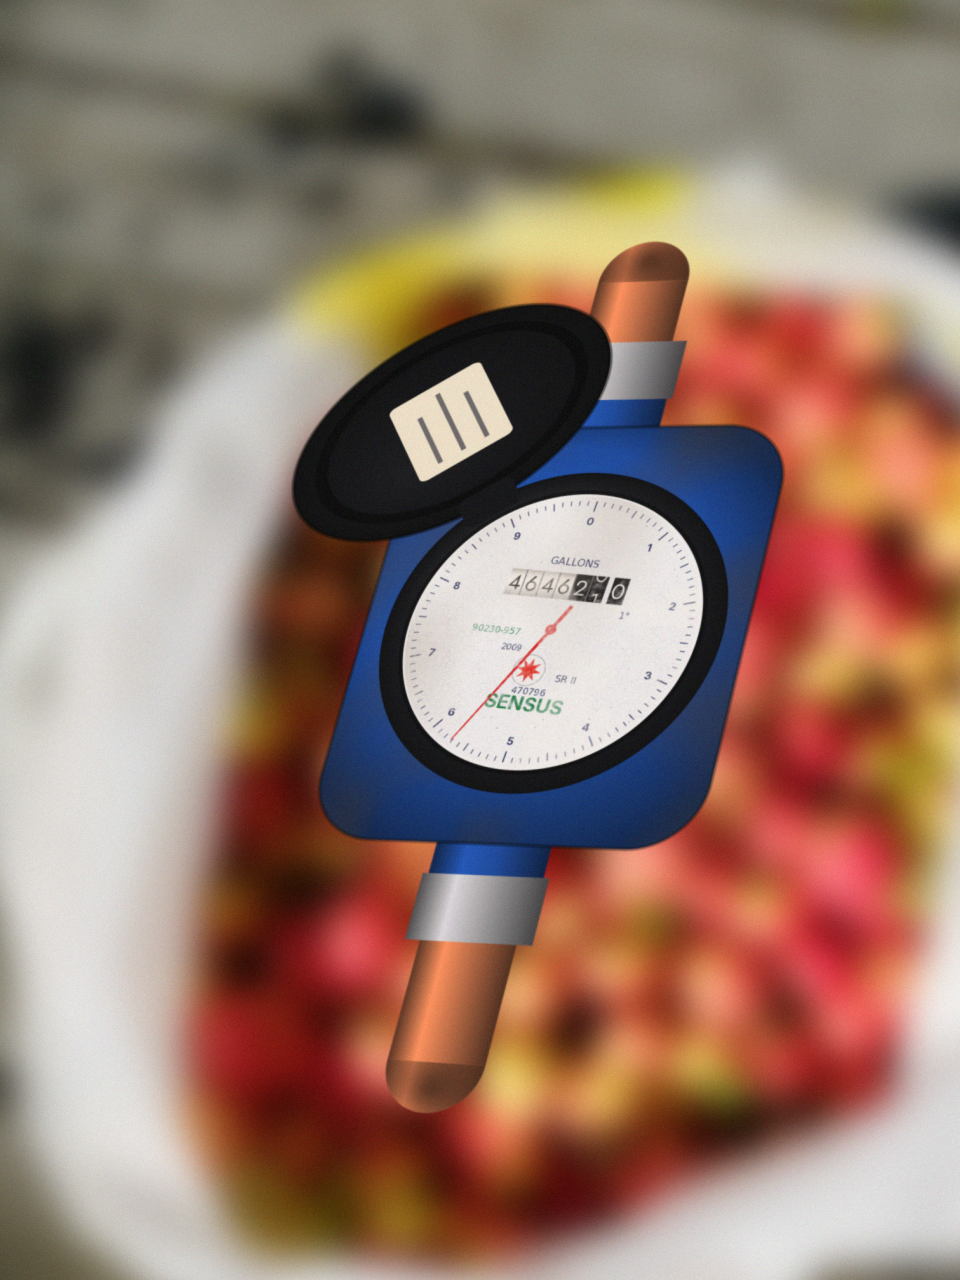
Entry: 4646205.7 gal
